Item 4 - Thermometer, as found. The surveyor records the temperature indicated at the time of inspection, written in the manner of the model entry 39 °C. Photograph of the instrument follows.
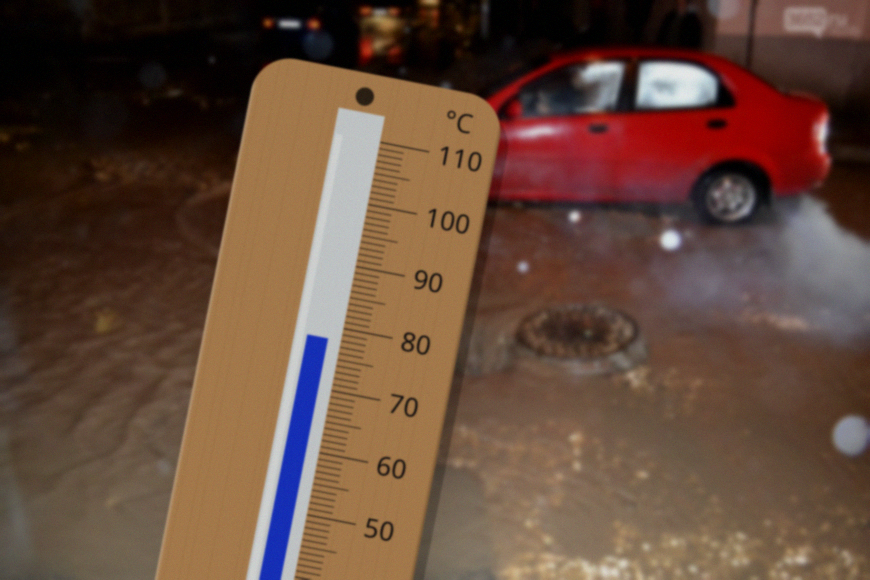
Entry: 78 °C
